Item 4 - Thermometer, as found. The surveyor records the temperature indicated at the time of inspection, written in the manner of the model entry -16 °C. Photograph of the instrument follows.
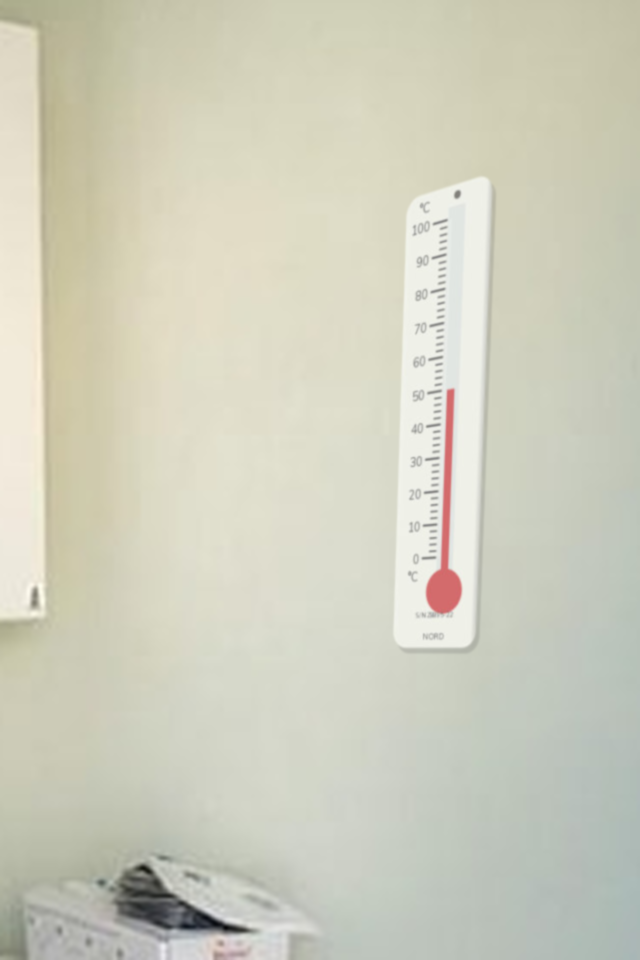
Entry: 50 °C
